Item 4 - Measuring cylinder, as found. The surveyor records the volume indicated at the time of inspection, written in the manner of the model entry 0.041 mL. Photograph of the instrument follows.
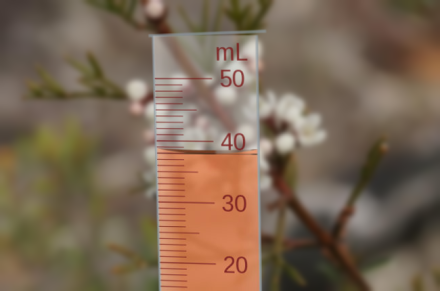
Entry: 38 mL
